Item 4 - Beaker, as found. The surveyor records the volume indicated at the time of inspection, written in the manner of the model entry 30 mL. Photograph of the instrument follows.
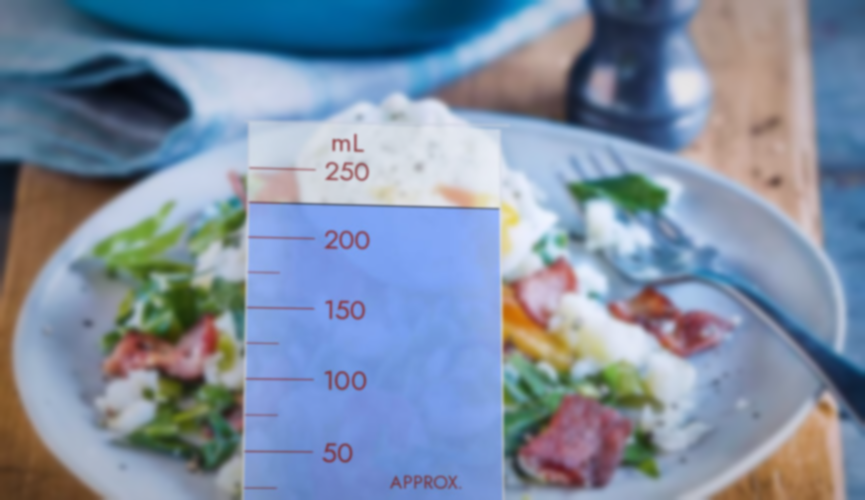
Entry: 225 mL
